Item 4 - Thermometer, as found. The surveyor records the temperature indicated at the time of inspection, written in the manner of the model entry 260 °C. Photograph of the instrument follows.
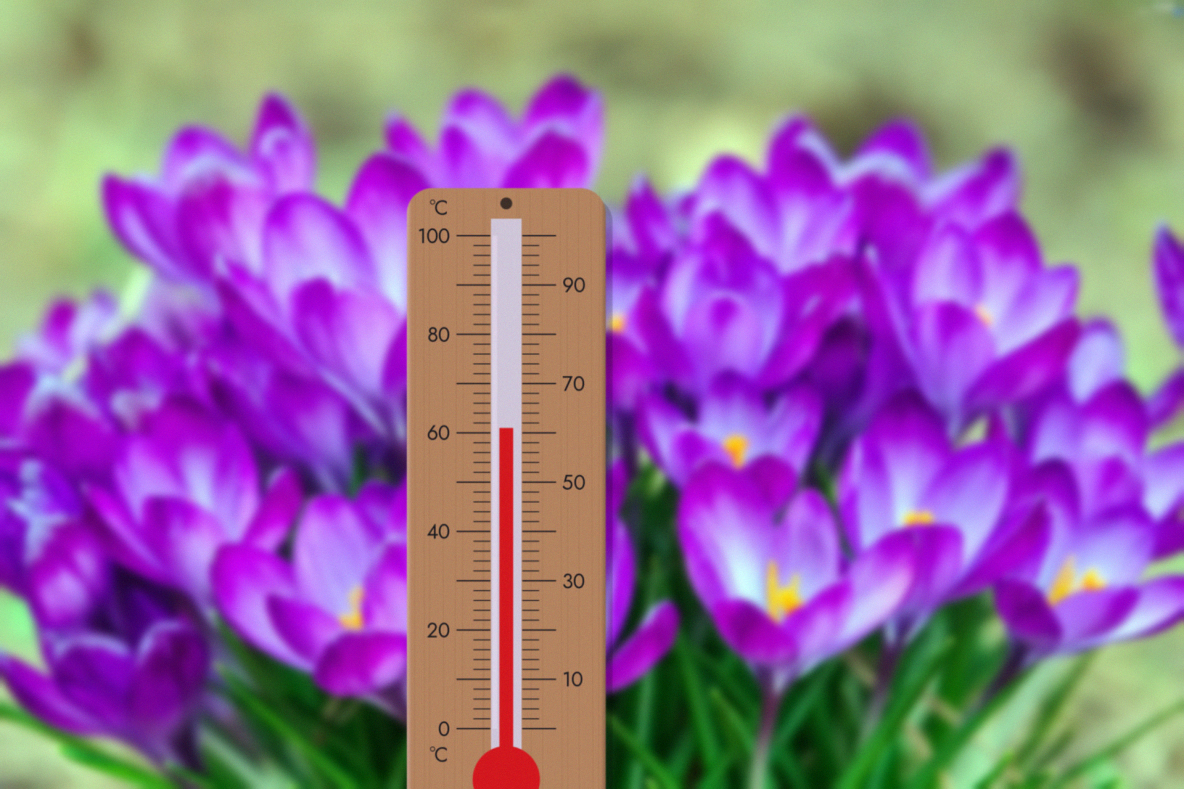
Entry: 61 °C
